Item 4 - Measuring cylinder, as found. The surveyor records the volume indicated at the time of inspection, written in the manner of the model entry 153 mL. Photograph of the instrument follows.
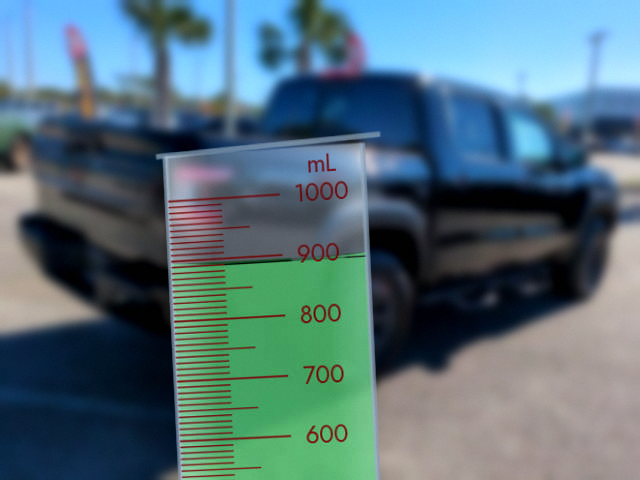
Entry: 890 mL
